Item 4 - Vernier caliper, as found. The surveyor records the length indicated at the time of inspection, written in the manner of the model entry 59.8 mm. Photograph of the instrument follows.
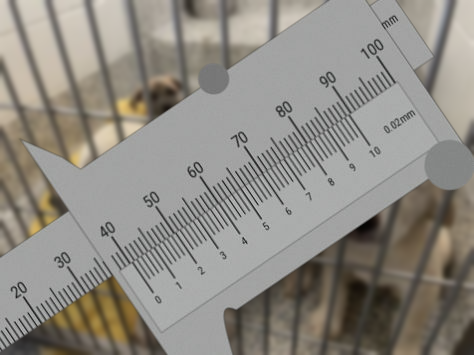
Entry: 40.5 mm
